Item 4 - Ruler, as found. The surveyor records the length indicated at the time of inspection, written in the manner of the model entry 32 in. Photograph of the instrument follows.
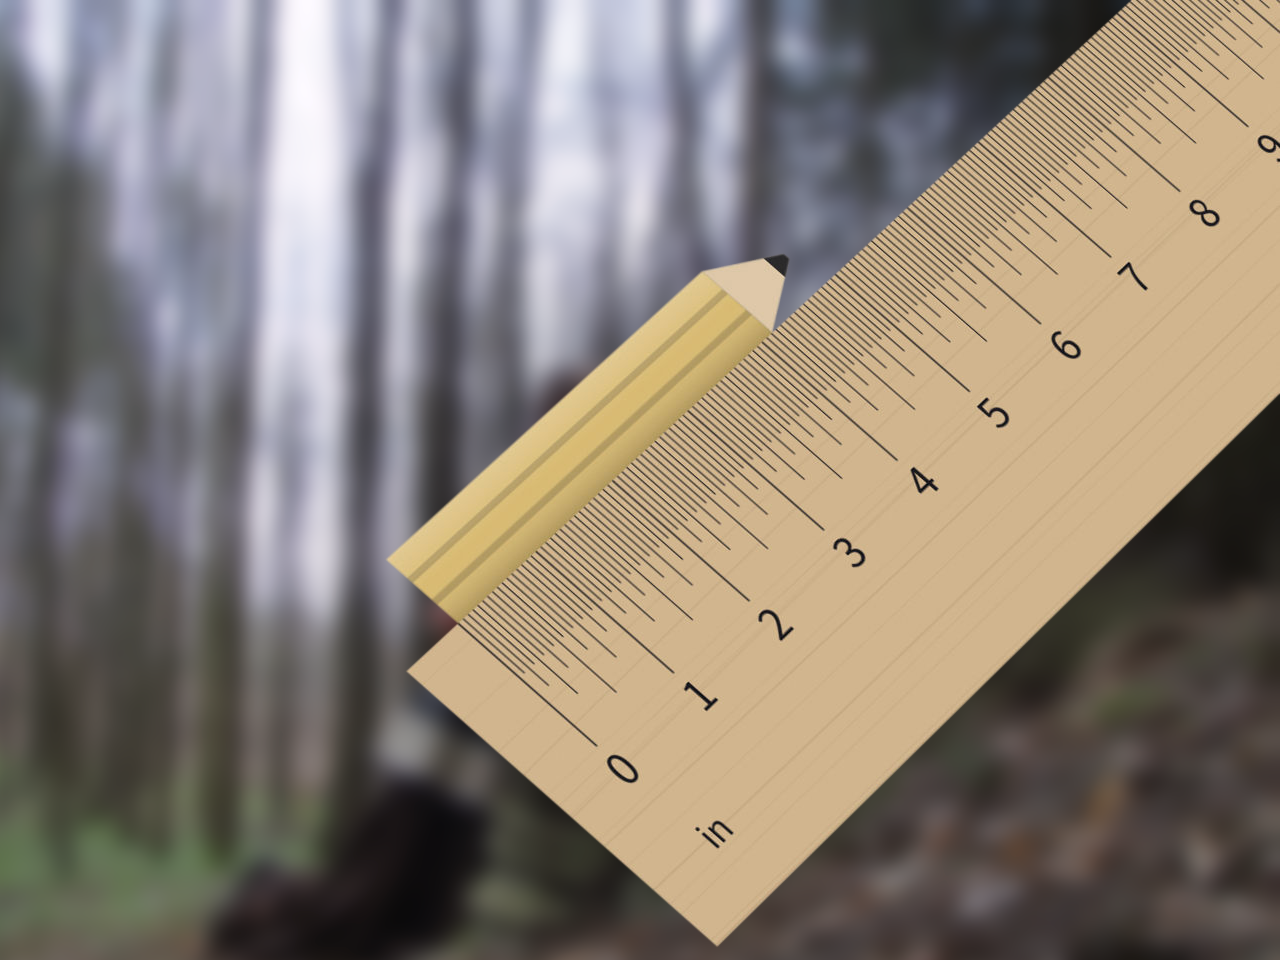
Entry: 4.8125 in
